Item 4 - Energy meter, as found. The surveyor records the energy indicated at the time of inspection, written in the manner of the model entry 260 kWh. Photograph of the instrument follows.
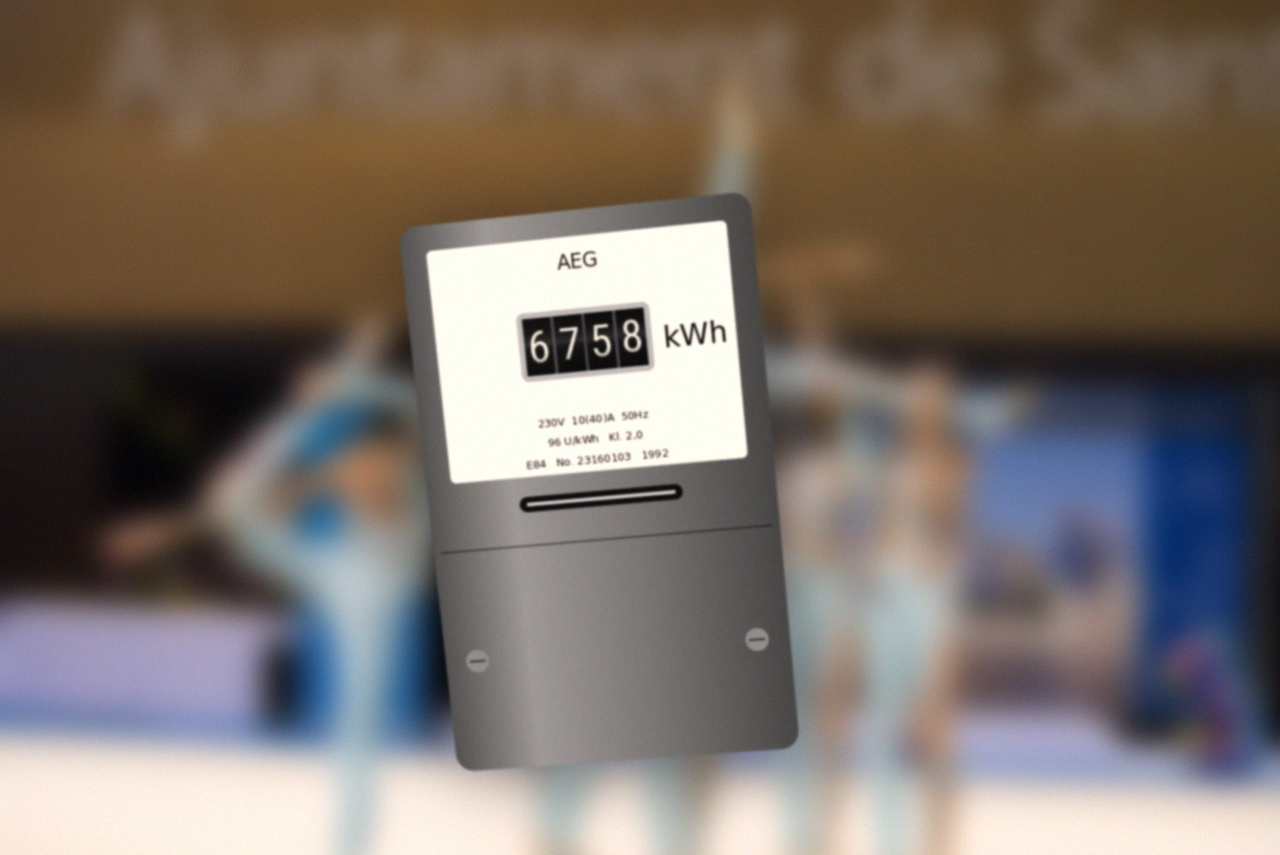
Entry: 6758 kWh
